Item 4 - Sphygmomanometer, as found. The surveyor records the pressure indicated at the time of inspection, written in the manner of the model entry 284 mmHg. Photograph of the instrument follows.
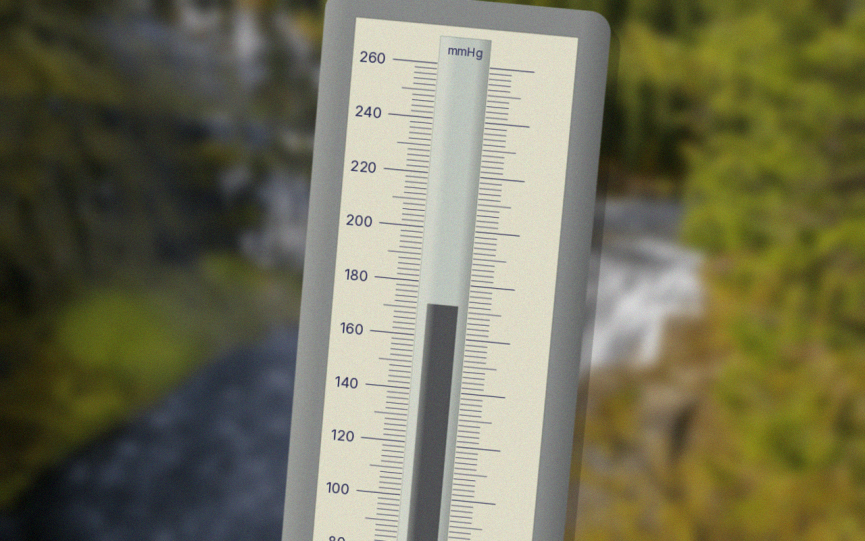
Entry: 172 mmHg
